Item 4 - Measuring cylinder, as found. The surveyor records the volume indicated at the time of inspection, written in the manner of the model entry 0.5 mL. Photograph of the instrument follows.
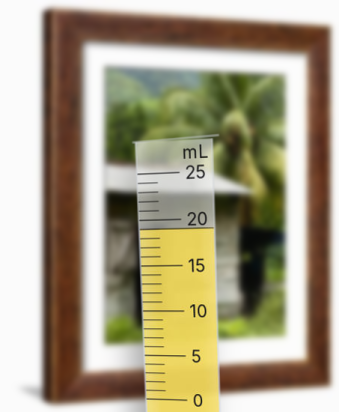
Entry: 19 mL
